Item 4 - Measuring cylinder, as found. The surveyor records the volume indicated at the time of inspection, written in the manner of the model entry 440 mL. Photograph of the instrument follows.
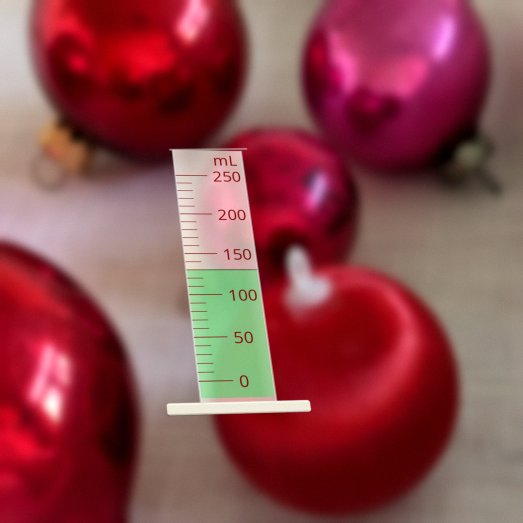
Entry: 130 mL
